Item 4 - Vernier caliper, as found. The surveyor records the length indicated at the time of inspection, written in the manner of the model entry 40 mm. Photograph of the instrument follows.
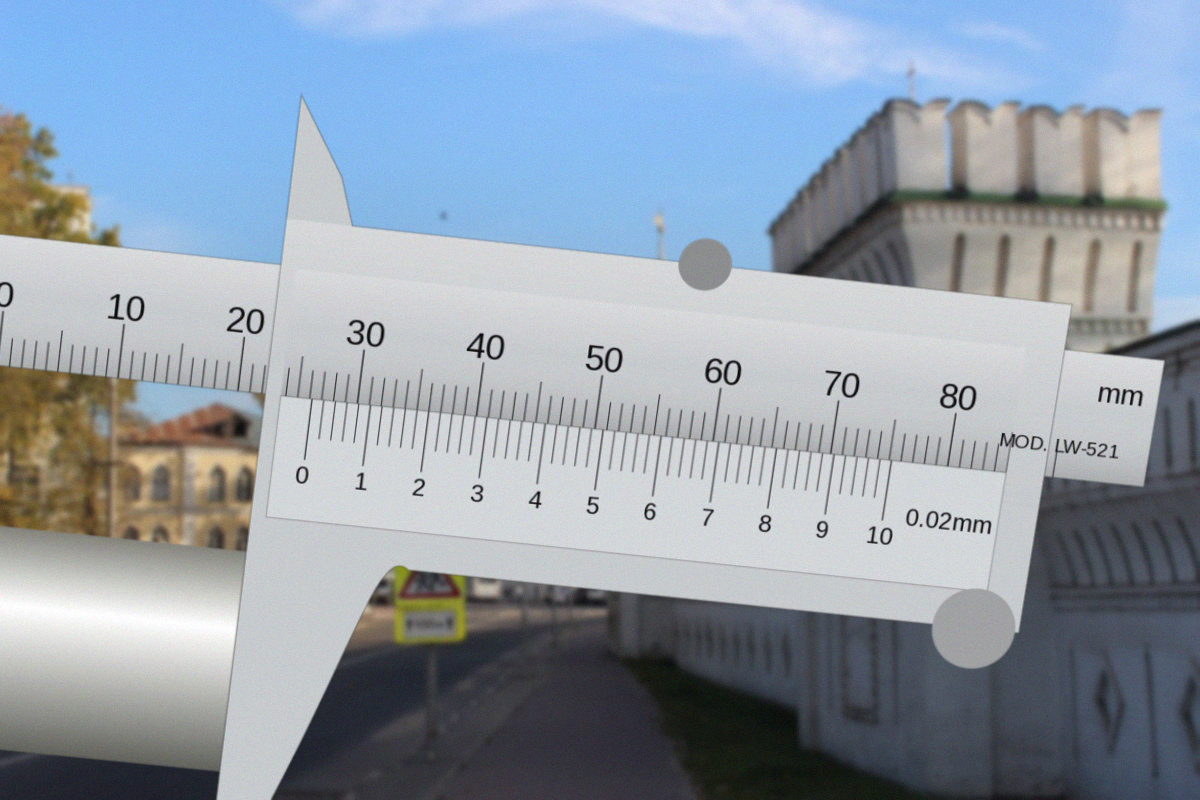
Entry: 26.2 mm
